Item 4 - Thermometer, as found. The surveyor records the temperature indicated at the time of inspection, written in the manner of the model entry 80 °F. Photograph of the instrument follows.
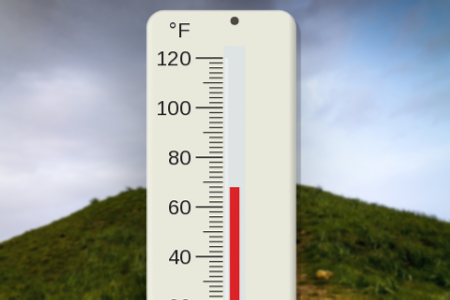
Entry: 68 °F
